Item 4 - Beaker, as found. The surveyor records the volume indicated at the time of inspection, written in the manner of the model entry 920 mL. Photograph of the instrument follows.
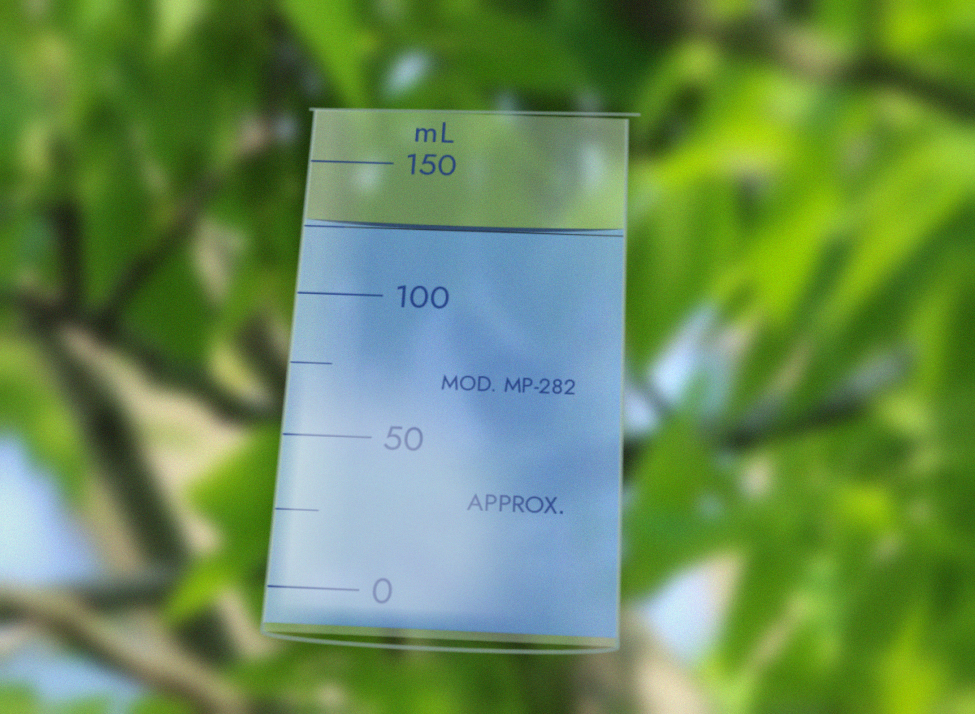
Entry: 125 mL
